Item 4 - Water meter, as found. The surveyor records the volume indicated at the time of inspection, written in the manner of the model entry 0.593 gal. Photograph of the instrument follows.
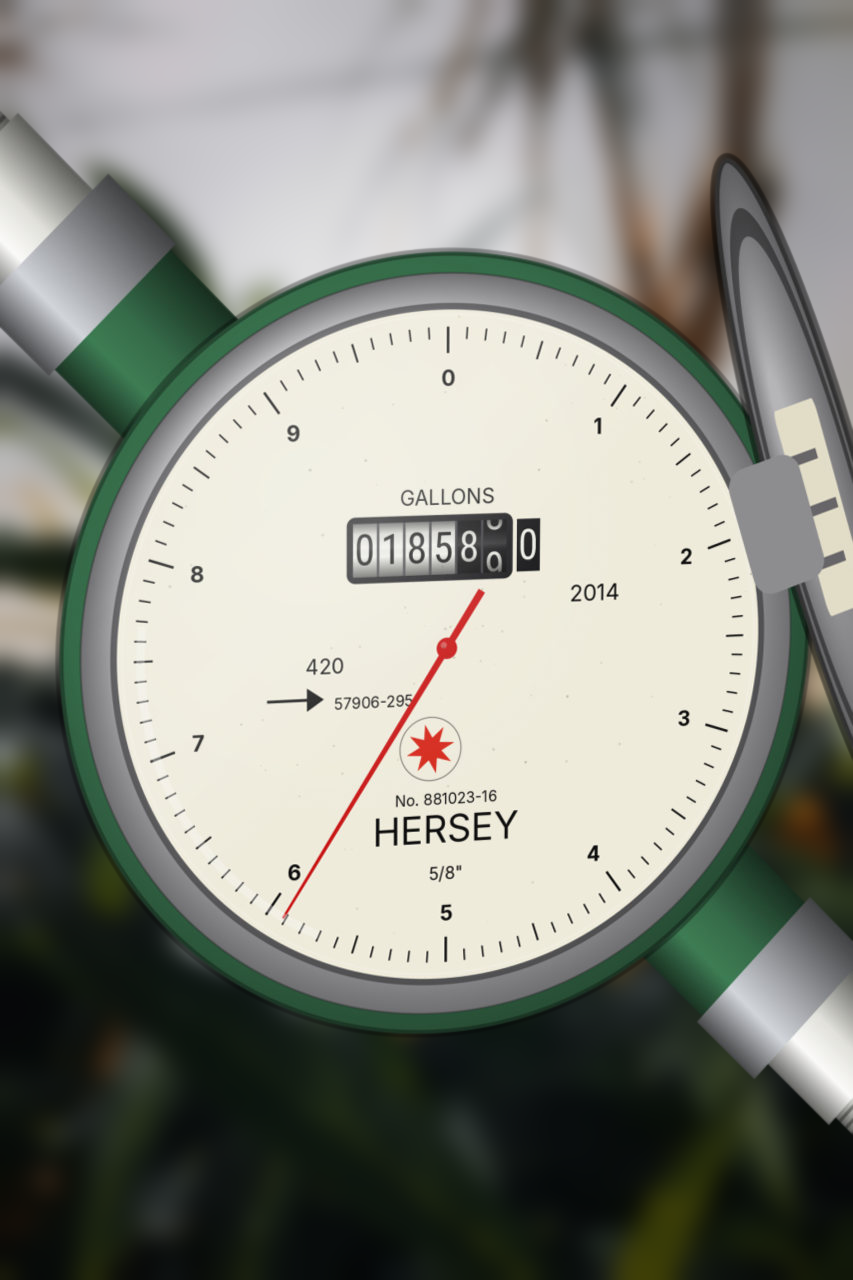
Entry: 185885.9 gal
